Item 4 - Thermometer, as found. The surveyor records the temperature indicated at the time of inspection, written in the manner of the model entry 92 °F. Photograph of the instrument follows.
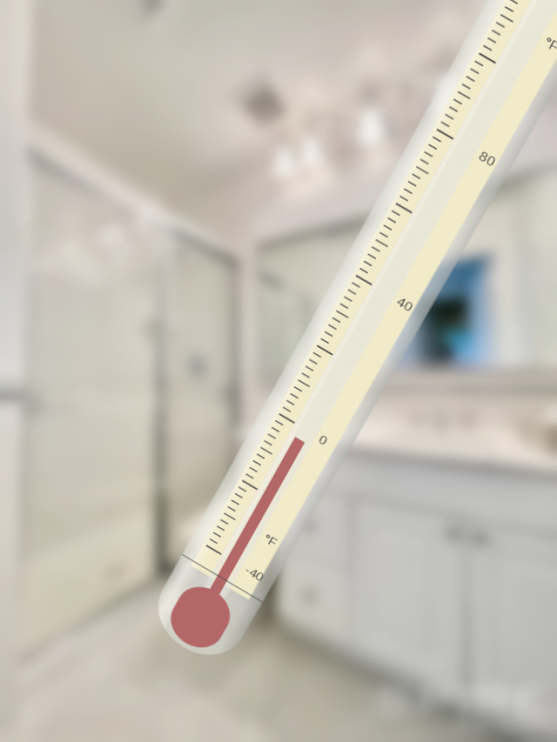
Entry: -3 °F
